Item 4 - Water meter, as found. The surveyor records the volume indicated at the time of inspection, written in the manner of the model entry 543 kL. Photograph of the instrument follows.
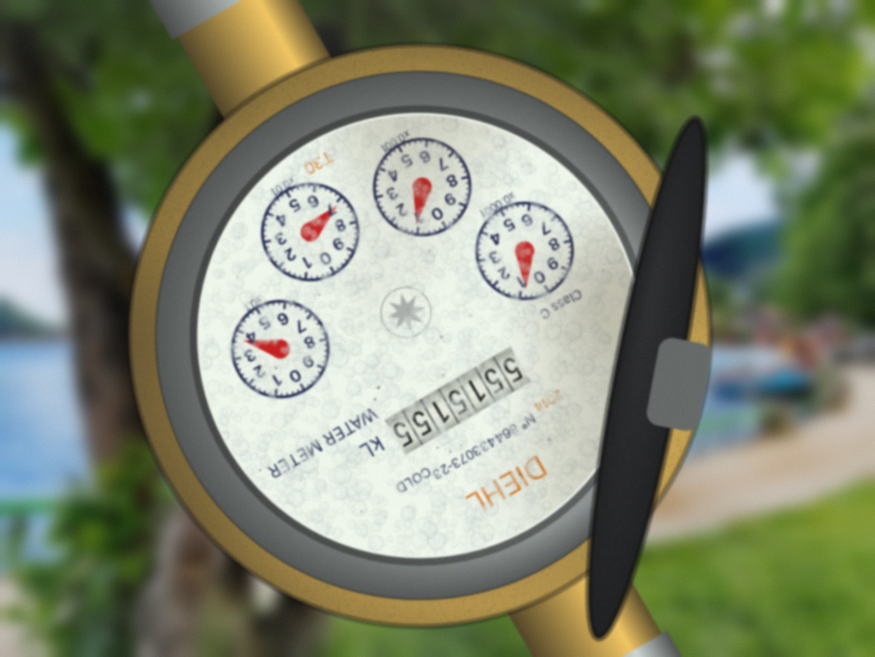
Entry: 5515155.3710 kL
